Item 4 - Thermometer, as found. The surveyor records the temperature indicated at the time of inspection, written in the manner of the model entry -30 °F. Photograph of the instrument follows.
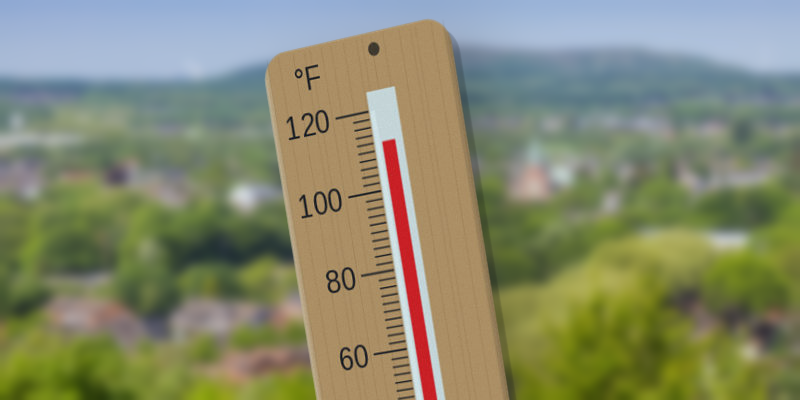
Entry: 112 °F
